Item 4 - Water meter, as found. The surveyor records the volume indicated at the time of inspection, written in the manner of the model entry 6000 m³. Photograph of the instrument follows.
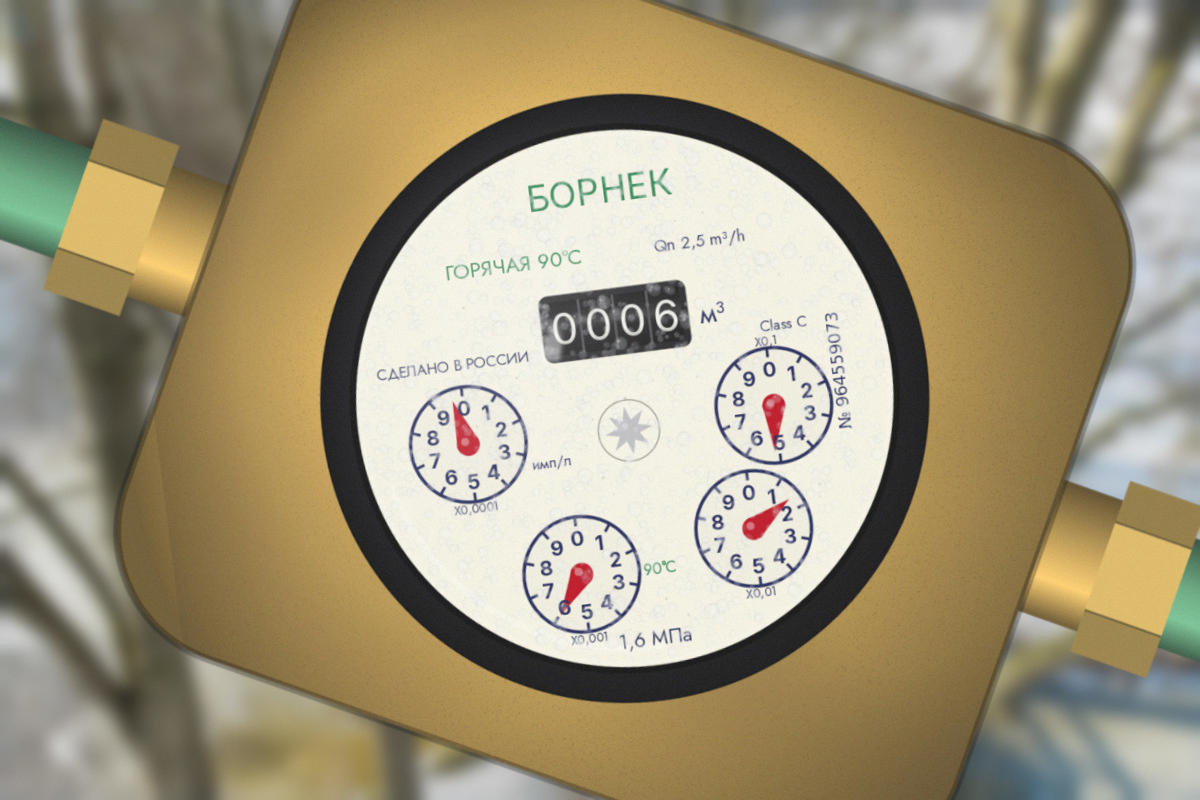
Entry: 6.5159 m³
